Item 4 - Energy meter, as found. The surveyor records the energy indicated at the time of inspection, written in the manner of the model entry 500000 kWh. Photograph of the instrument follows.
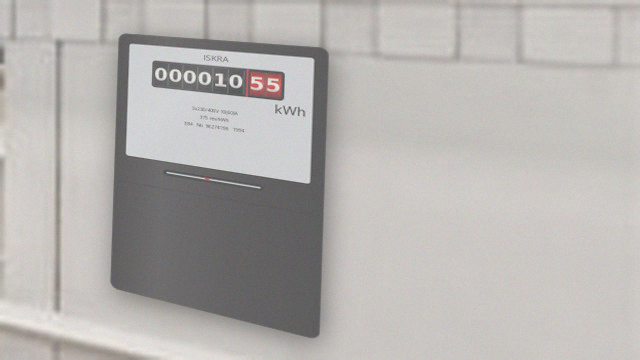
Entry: 10.55 kWh
